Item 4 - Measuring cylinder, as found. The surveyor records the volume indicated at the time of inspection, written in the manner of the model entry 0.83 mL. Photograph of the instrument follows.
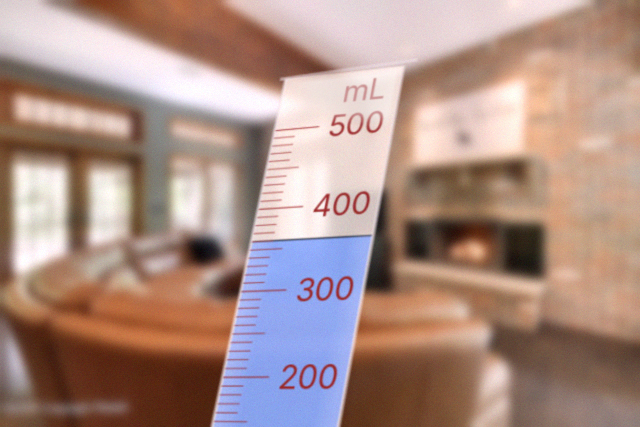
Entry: 360 mL
